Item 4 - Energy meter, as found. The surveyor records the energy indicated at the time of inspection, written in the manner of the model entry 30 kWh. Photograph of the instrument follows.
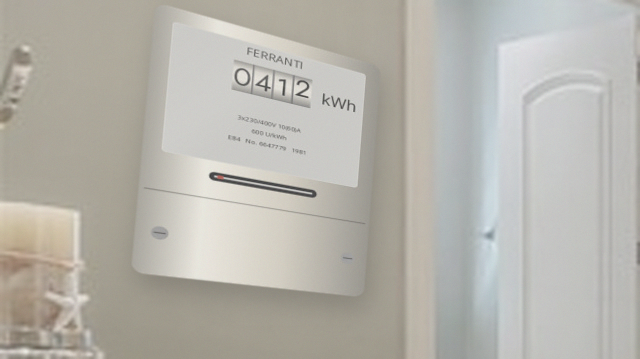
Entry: 412 kWh
